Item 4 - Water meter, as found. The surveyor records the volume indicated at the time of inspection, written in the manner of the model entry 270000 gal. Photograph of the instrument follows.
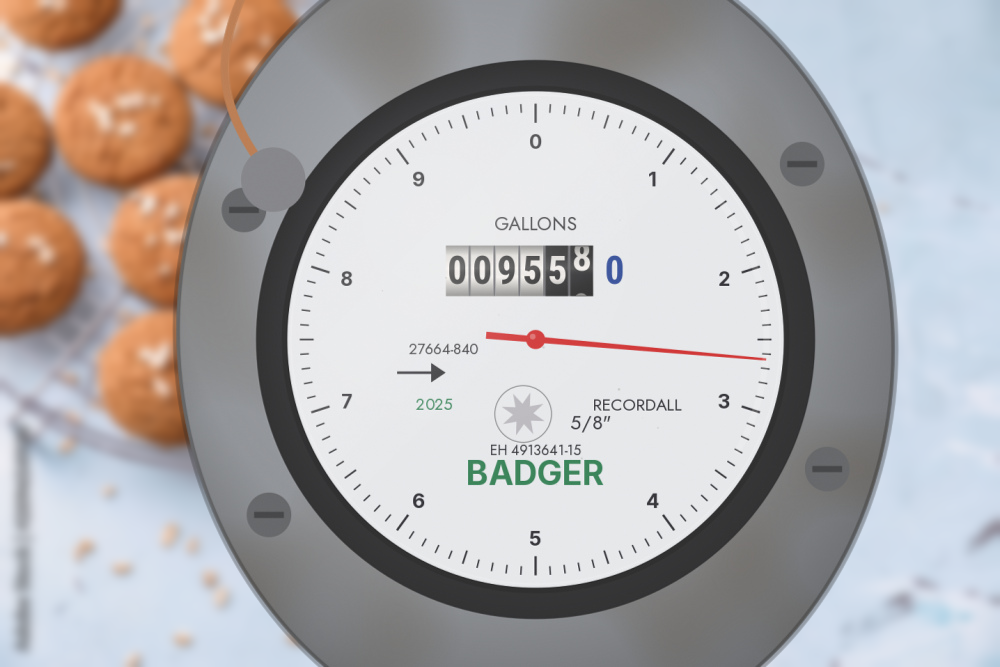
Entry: 95582.6 gal
